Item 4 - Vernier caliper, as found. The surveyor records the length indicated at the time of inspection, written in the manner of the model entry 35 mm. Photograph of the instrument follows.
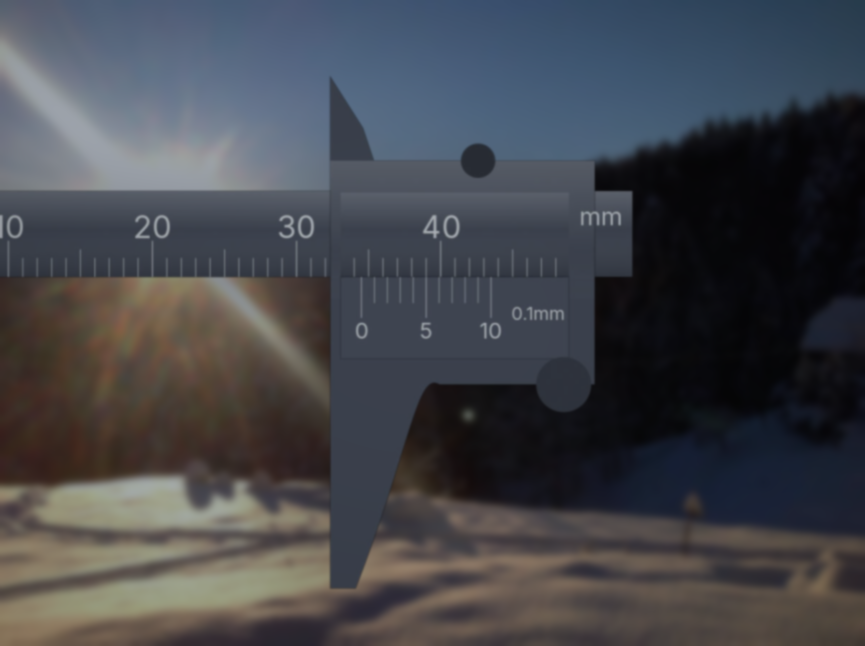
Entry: 34.5 mm
